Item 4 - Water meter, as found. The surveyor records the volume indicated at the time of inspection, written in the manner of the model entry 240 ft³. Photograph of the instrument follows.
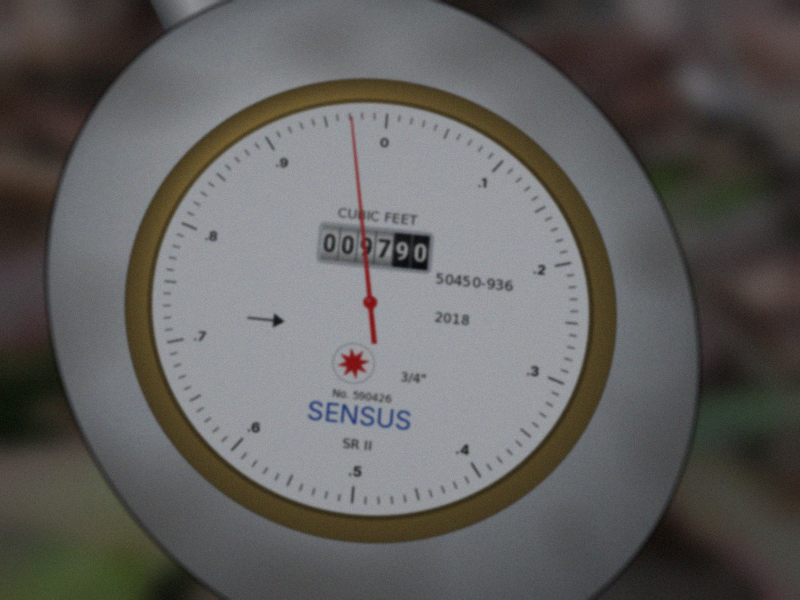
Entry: 9789.97 ft³
